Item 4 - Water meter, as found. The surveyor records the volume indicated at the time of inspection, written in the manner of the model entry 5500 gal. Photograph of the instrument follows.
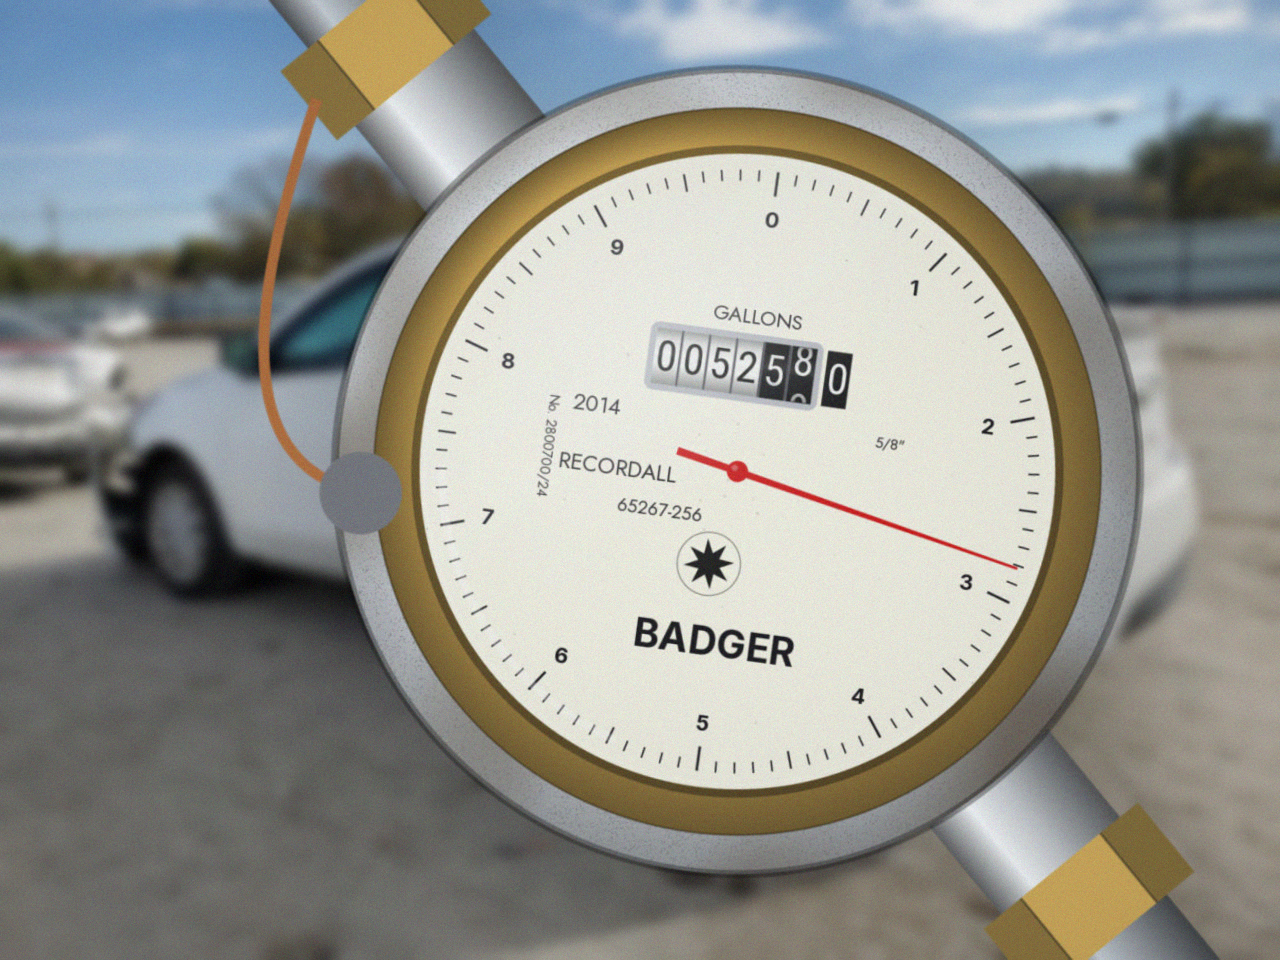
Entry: 52582.8 gal
